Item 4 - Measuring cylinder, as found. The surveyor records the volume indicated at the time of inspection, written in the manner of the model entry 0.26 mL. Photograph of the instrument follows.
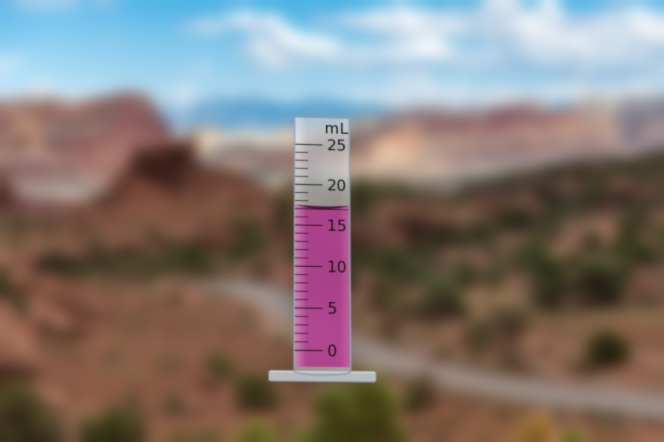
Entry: 17 mL
